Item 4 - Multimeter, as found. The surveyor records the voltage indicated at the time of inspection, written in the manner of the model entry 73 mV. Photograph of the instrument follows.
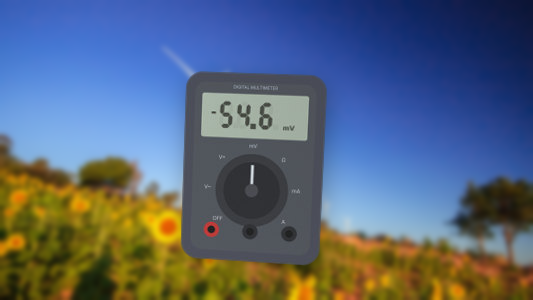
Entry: -54.6 mV
